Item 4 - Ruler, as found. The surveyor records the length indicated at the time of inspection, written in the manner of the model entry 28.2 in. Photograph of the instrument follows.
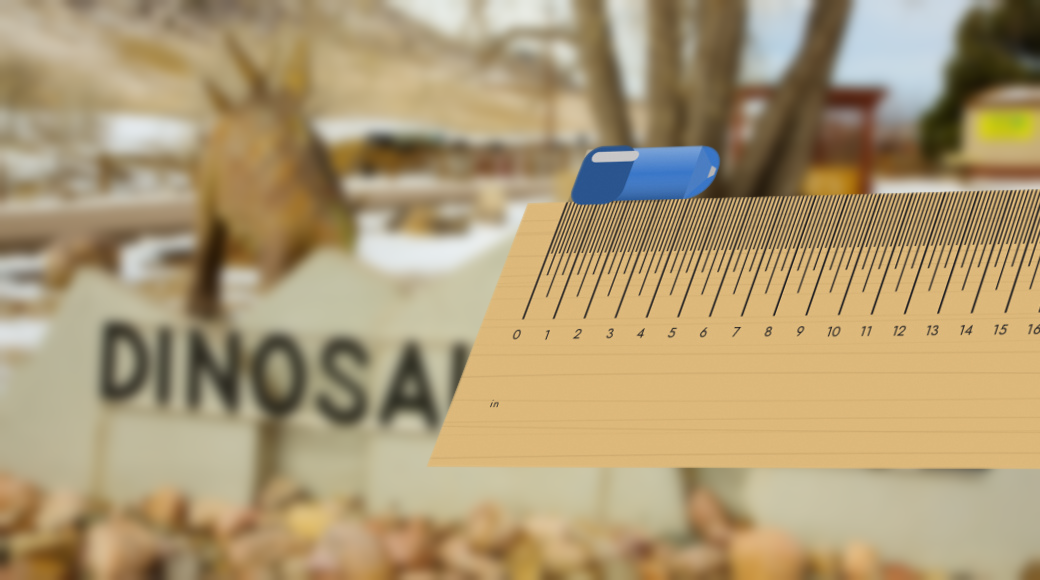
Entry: 4.5 in
